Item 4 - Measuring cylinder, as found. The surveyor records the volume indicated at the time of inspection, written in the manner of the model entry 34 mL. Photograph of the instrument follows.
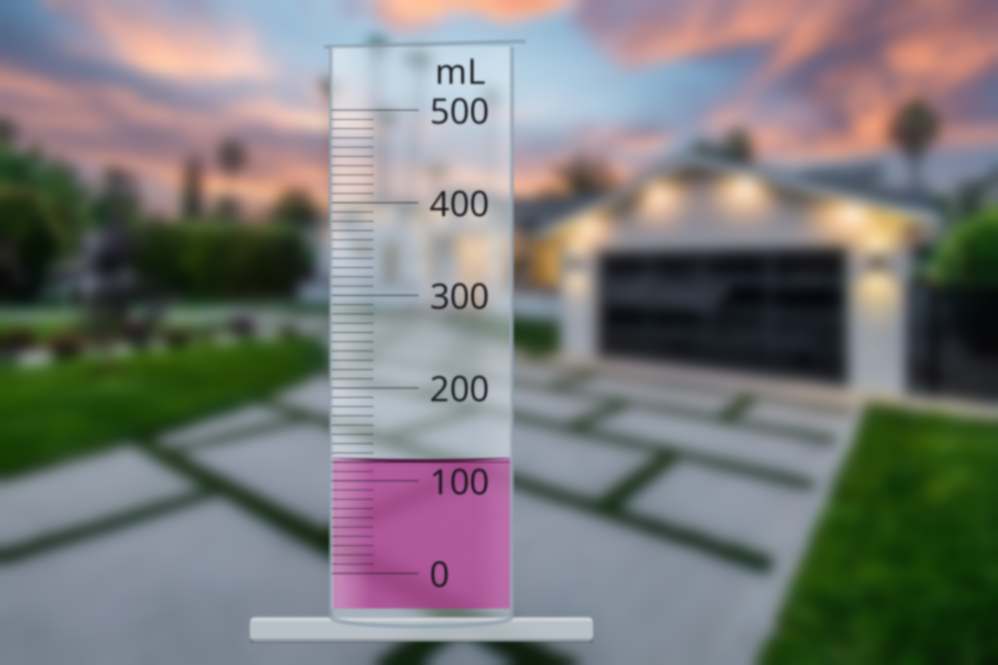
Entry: 120 mL
